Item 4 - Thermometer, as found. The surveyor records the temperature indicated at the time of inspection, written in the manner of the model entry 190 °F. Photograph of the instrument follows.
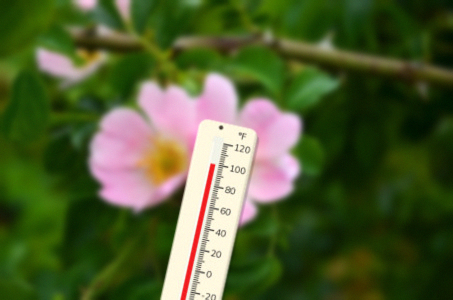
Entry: 100 °F
